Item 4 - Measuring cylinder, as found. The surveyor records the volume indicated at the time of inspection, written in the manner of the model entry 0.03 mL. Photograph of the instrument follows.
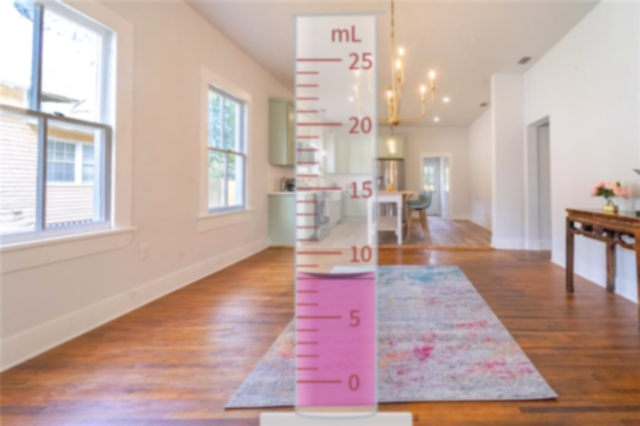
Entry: 8 mL
